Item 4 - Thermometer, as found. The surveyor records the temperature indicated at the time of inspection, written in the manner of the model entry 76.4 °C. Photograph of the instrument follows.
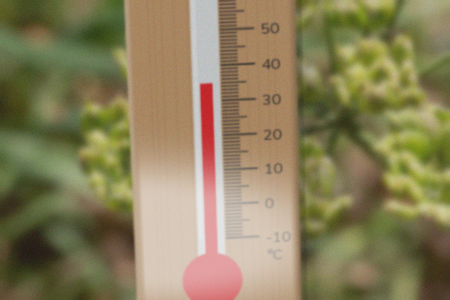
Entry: 35 °C
